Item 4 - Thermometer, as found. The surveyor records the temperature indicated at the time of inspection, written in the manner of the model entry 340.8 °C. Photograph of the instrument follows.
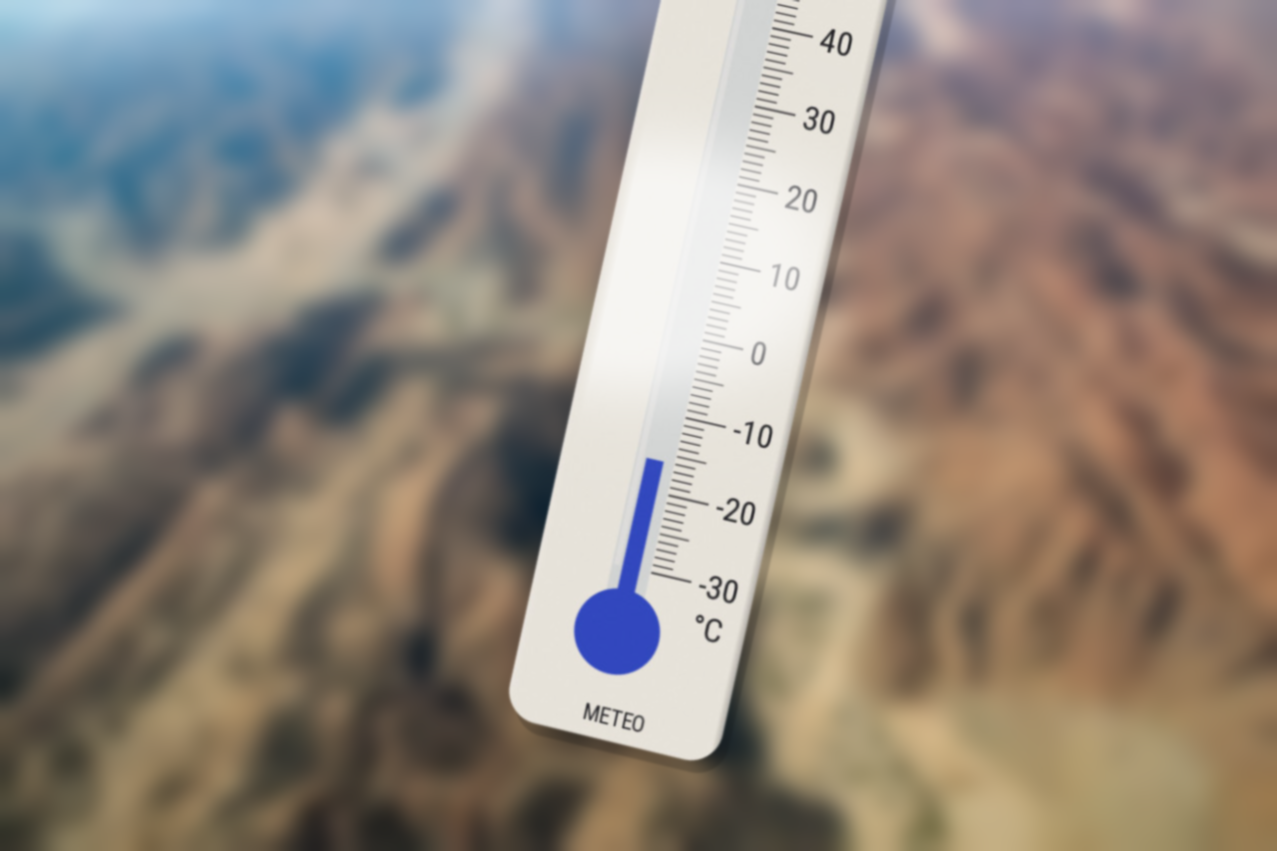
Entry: -16 °C
